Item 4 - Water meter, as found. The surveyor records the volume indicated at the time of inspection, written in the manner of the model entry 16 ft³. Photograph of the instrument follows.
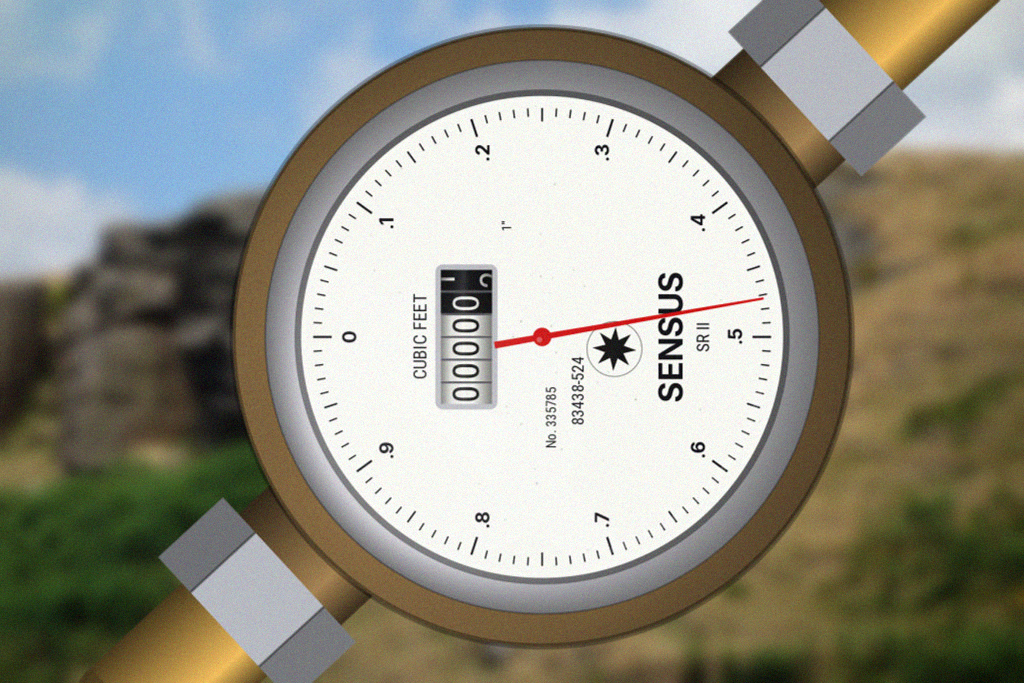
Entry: 1.47 ft³
